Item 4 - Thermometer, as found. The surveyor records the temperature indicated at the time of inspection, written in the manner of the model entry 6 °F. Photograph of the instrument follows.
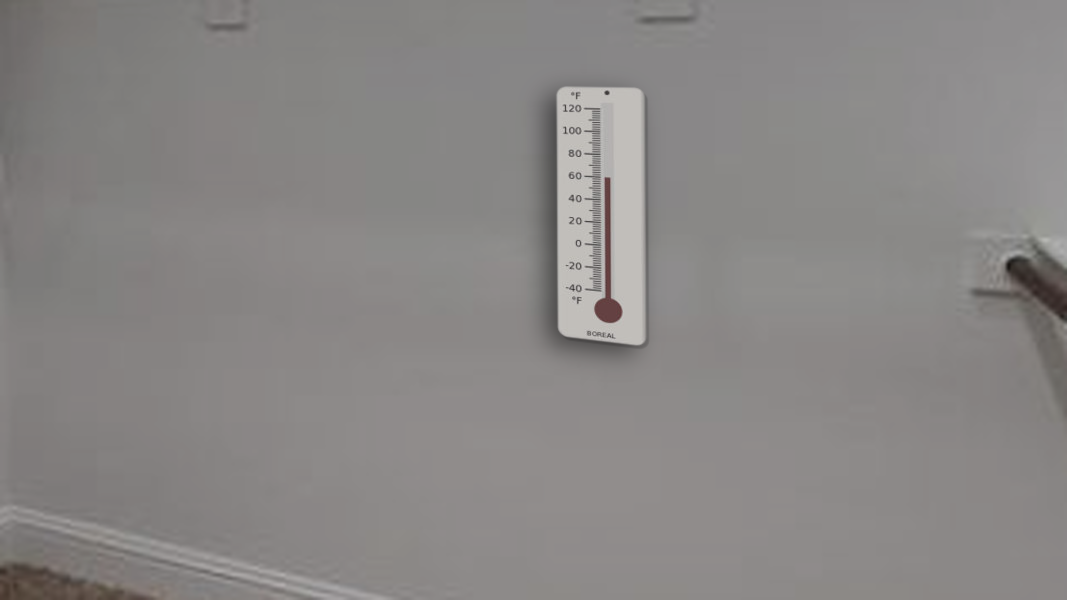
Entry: 60 °F
